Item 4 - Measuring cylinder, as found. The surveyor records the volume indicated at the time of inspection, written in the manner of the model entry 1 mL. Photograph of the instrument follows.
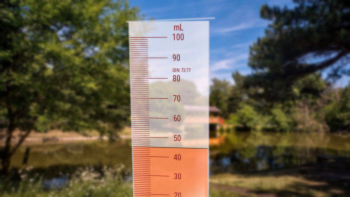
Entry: 45 mL
